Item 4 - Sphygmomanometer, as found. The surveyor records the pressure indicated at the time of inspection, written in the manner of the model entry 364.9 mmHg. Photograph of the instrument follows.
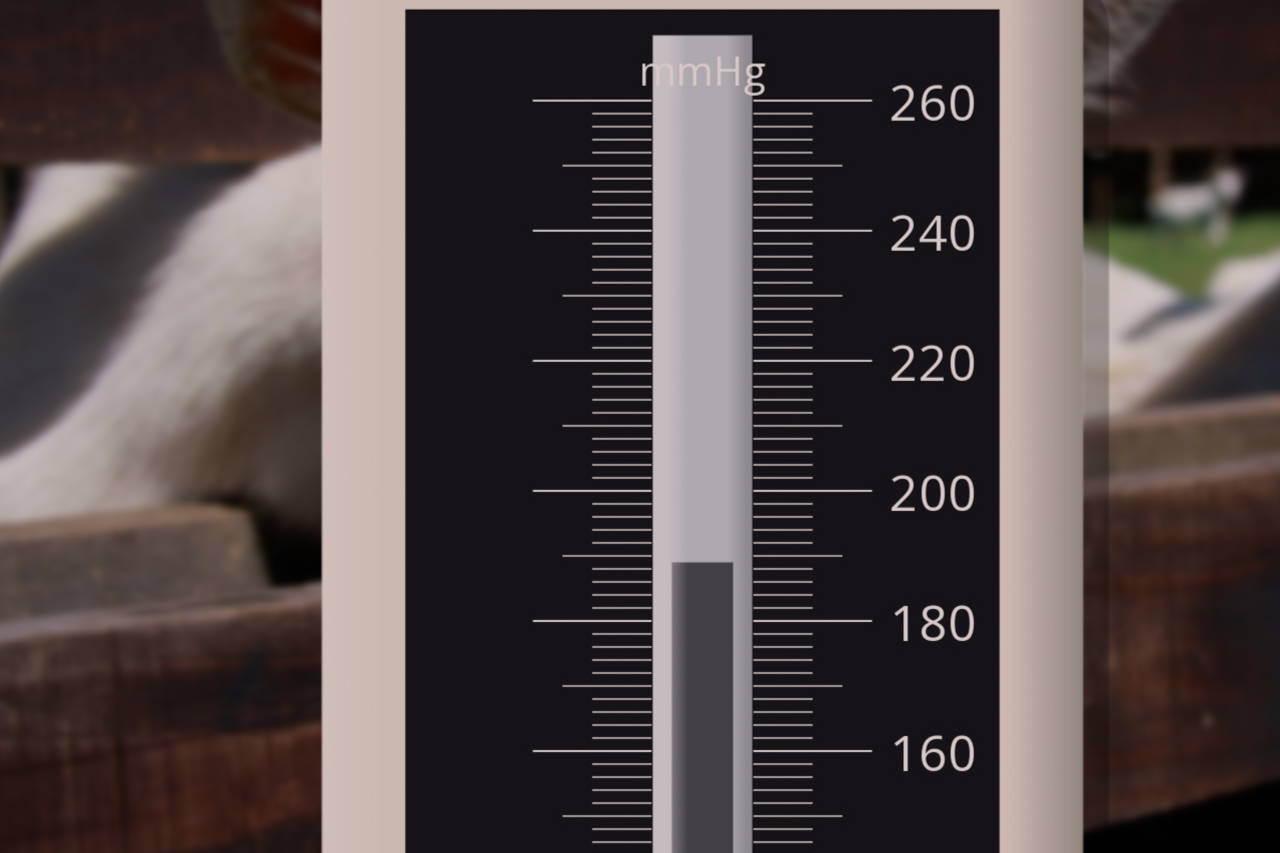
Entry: 189 mmHg
